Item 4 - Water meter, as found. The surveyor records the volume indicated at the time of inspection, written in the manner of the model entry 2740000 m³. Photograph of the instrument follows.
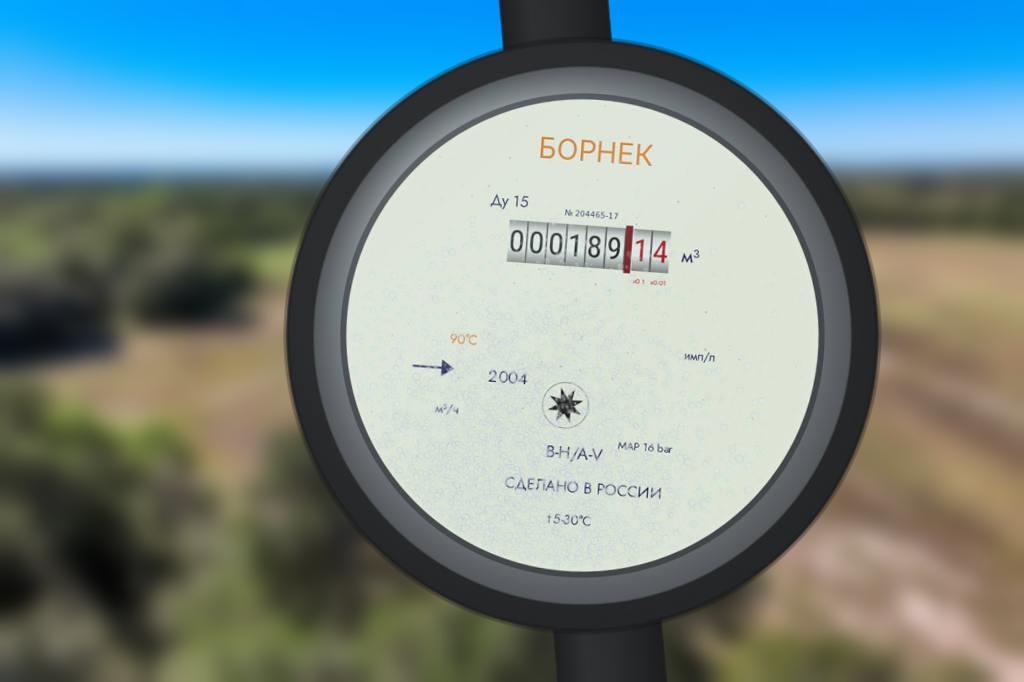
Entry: 189.14 m³
